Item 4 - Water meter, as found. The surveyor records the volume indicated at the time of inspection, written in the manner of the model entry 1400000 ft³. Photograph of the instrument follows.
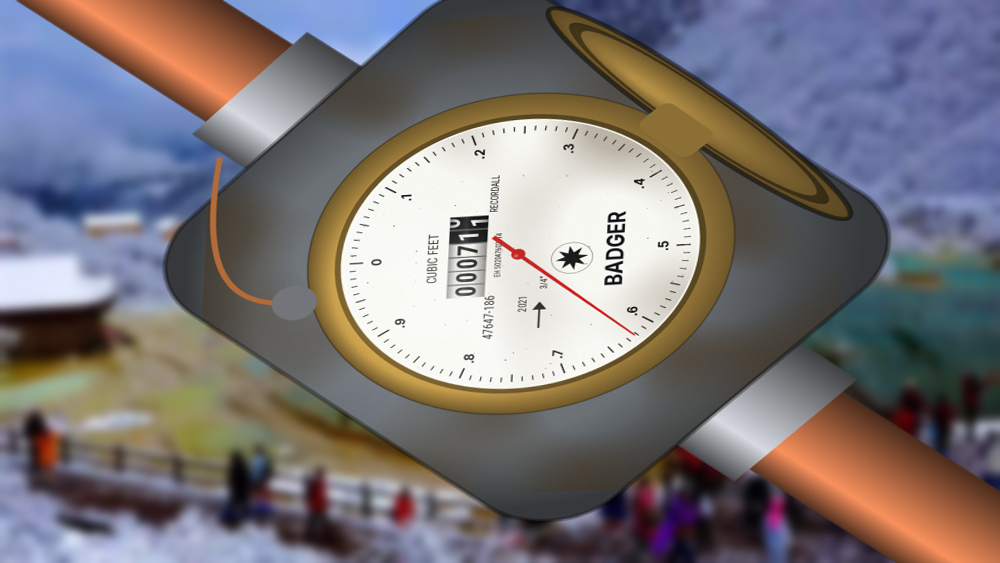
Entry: 710.62 ft³
